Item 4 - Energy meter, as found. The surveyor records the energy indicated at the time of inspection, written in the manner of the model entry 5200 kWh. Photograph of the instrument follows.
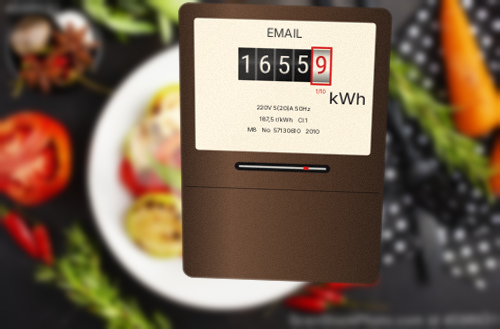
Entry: 1655.9 kWh
